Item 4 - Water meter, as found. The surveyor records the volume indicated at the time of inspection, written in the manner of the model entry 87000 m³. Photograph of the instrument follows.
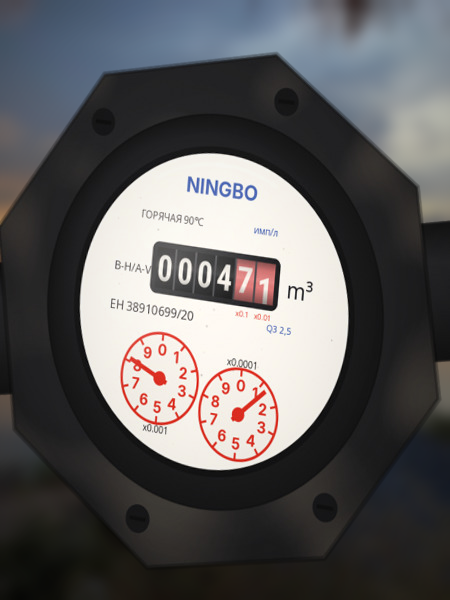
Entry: 4.7081 m³
